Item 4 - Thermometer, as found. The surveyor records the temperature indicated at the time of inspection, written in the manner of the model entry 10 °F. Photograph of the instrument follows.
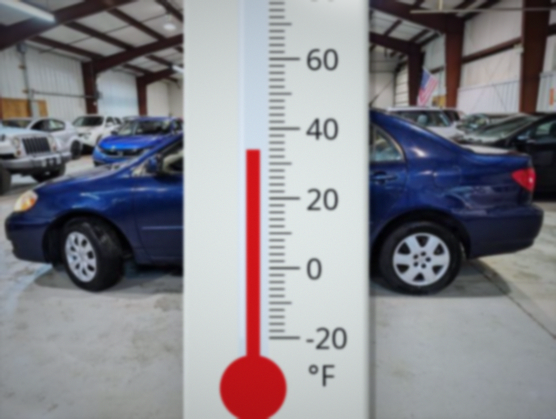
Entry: 34 °F
